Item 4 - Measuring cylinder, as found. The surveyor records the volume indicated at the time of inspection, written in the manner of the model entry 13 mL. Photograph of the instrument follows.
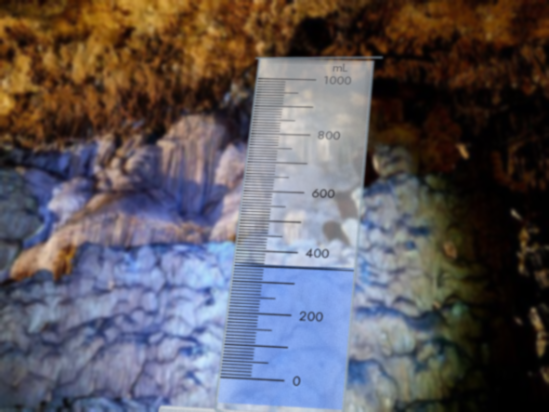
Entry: 350 mL
